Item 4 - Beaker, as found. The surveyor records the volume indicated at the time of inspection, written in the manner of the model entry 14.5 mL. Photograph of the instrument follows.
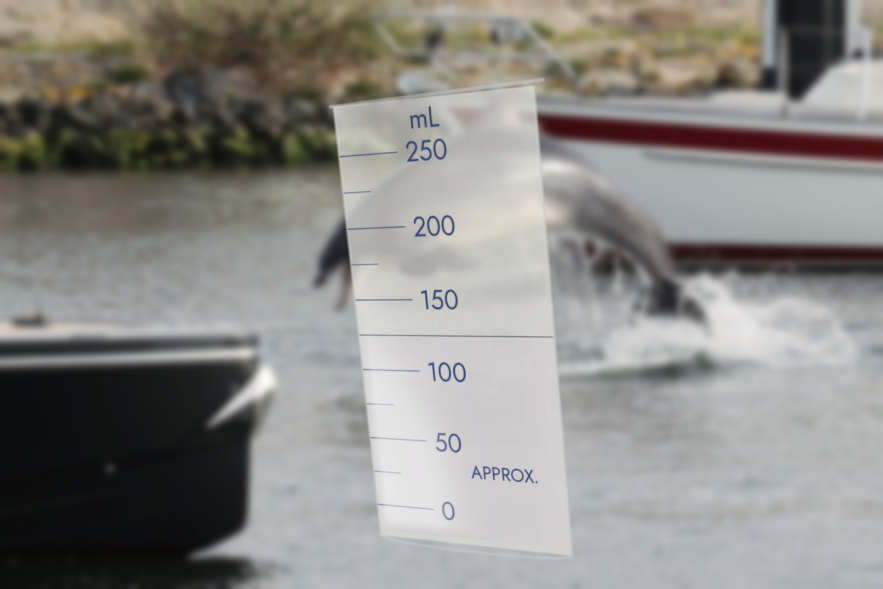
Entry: 125 mL
